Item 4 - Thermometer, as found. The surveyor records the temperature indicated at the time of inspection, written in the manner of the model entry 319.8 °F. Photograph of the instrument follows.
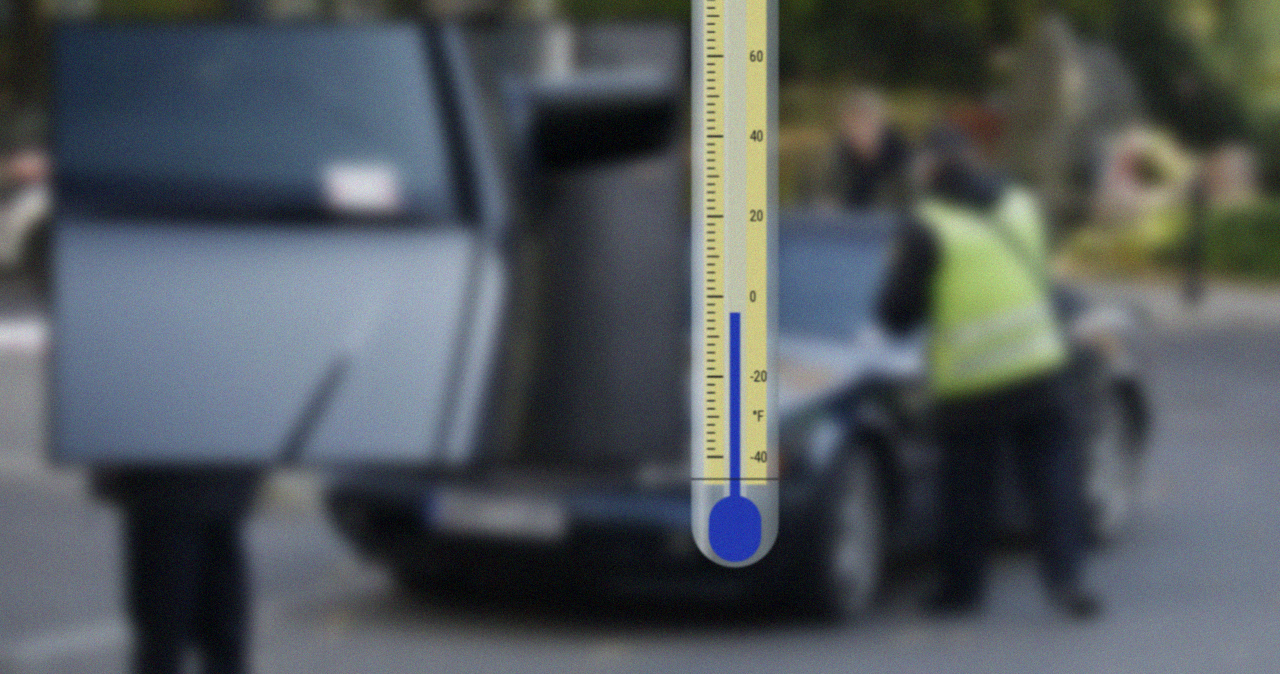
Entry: -4 °F
